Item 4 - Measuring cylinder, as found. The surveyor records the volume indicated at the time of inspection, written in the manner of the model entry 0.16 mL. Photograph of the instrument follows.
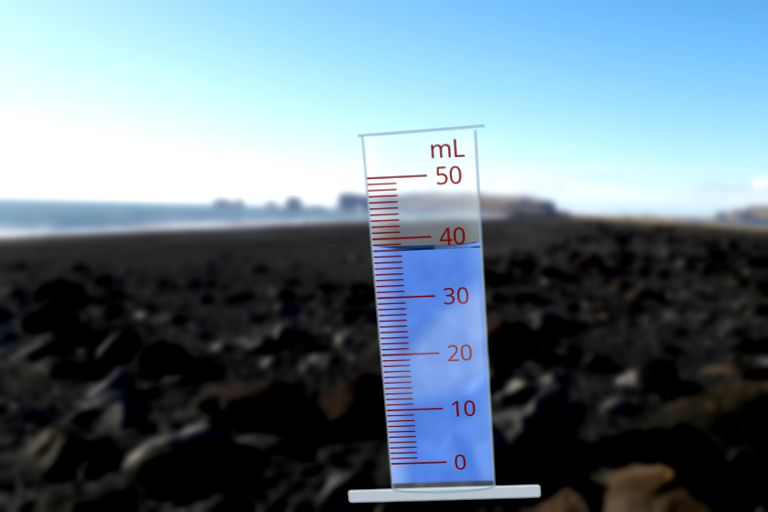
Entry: 38 mL
